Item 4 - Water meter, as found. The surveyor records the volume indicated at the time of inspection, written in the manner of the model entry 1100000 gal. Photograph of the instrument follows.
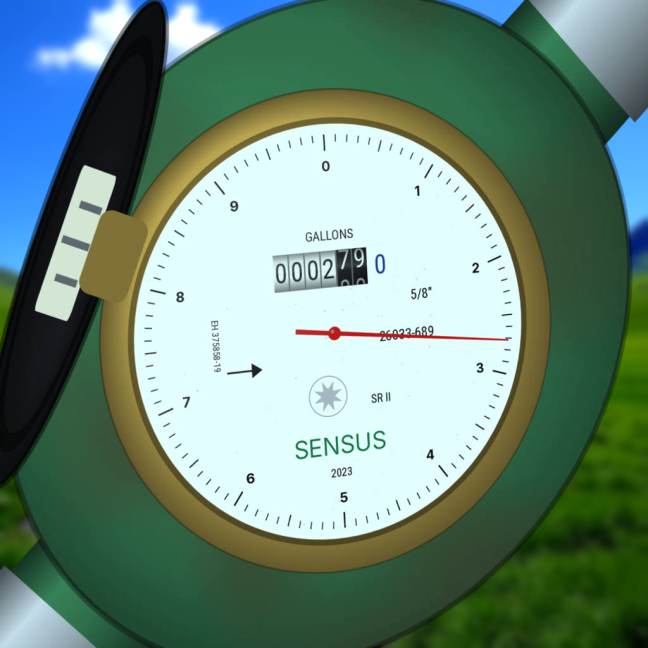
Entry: 2792.7 gal
